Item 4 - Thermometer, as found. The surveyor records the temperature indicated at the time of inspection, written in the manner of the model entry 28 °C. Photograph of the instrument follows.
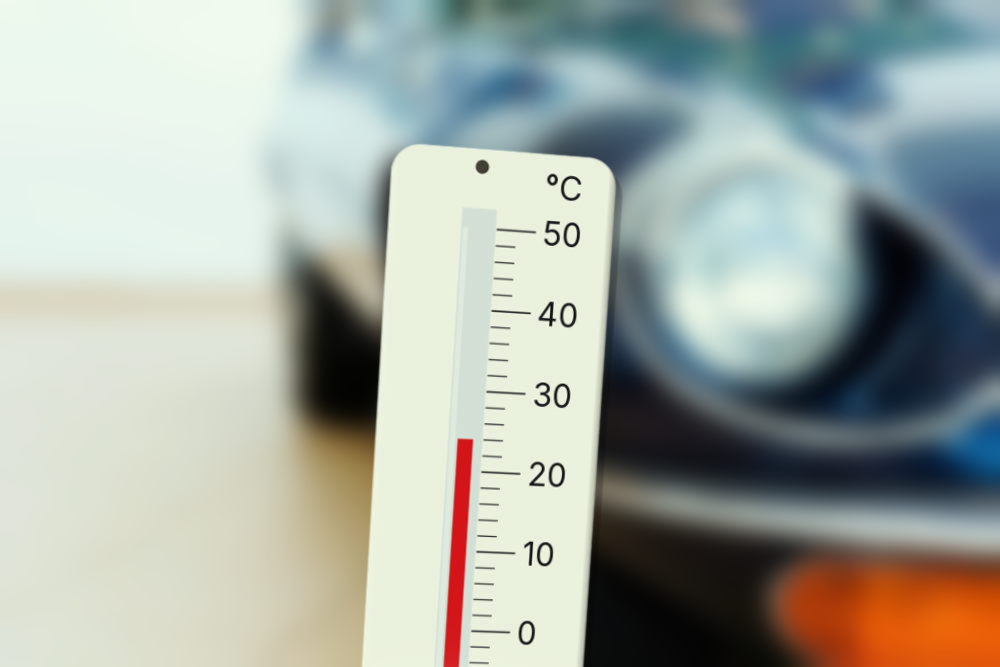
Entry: 24 °C
